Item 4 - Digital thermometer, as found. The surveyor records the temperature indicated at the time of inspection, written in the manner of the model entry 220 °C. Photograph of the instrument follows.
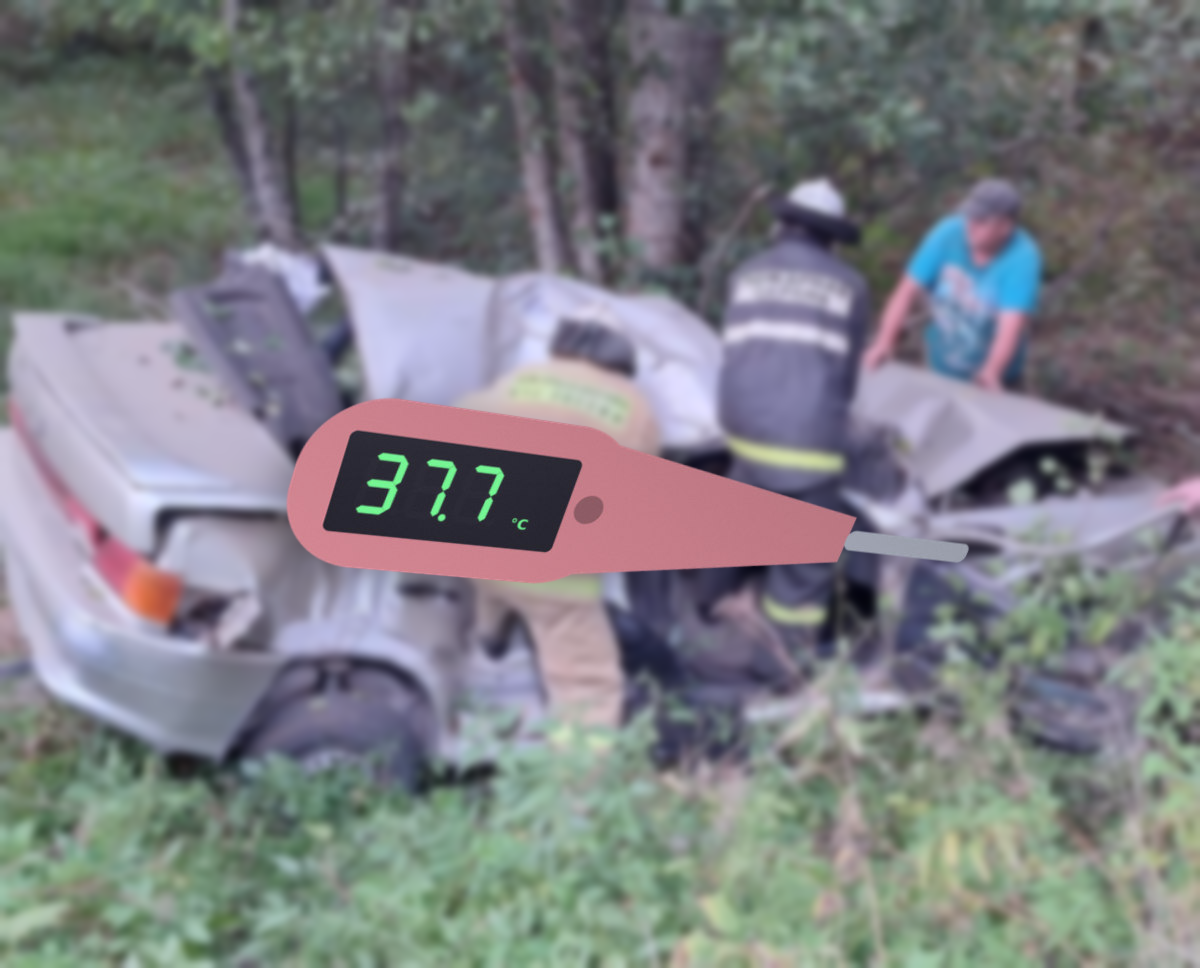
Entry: 37.7 °C
